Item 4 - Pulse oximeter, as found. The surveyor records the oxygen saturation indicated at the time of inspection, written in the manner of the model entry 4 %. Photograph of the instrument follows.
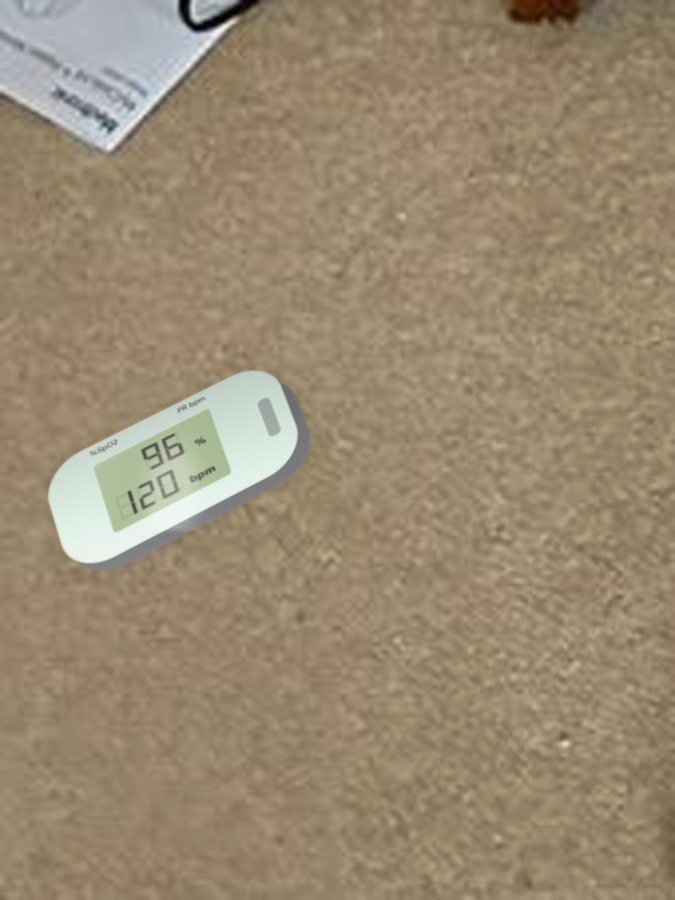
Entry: 96 %
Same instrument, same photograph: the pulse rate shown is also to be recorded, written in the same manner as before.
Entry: 120 bpm
